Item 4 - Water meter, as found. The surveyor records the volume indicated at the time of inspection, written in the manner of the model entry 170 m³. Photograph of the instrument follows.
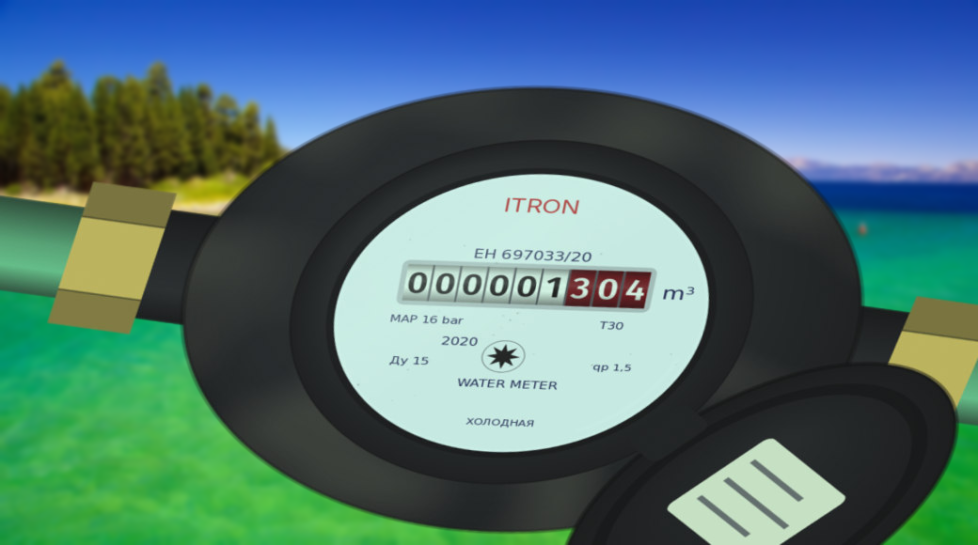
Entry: 1.304 m³
